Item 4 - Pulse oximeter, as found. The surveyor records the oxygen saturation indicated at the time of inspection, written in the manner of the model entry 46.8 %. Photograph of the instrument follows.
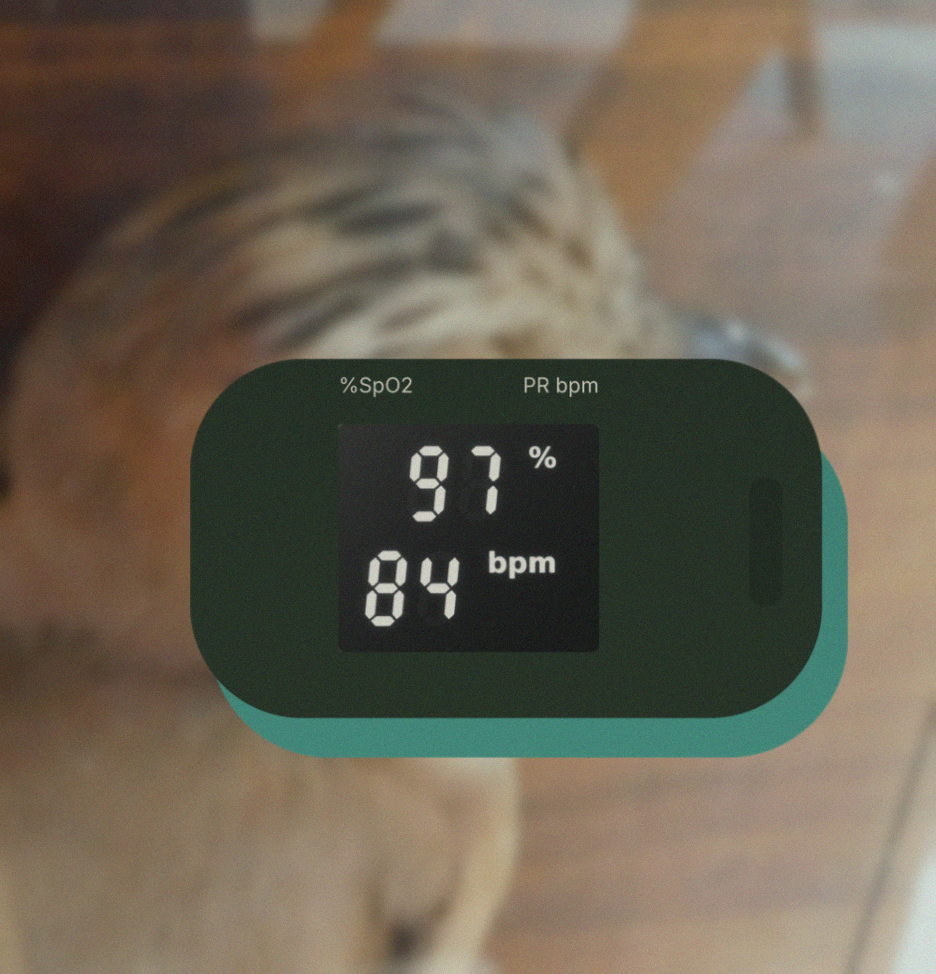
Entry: 97 %
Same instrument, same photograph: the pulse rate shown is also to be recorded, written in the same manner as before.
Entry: 84 bpm
